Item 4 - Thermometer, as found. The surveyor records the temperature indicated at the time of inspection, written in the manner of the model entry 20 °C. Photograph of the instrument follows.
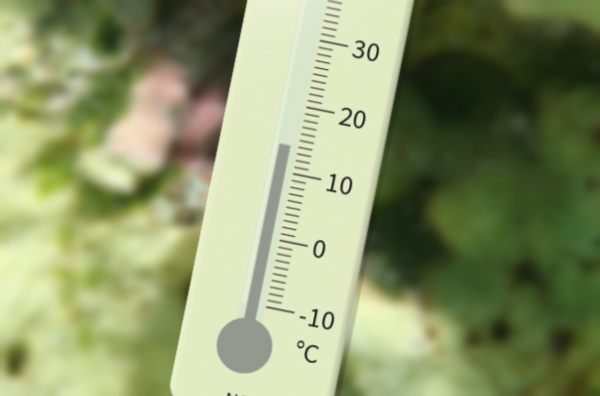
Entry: 14 °C
